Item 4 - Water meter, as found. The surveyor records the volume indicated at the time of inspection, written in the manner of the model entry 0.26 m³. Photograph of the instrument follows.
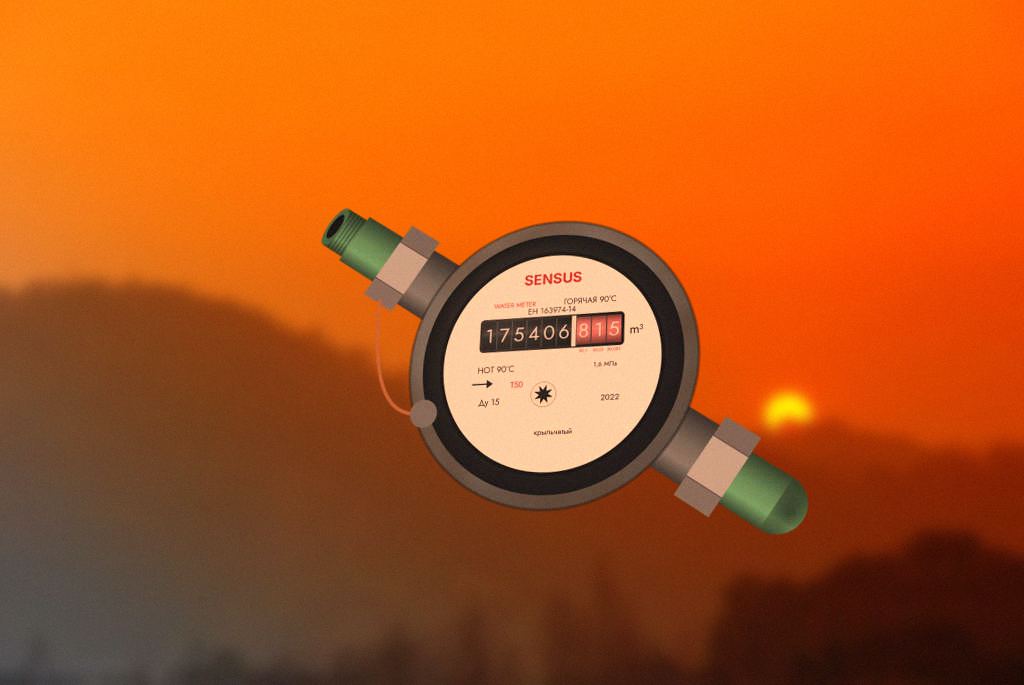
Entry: 175406.815 m³
